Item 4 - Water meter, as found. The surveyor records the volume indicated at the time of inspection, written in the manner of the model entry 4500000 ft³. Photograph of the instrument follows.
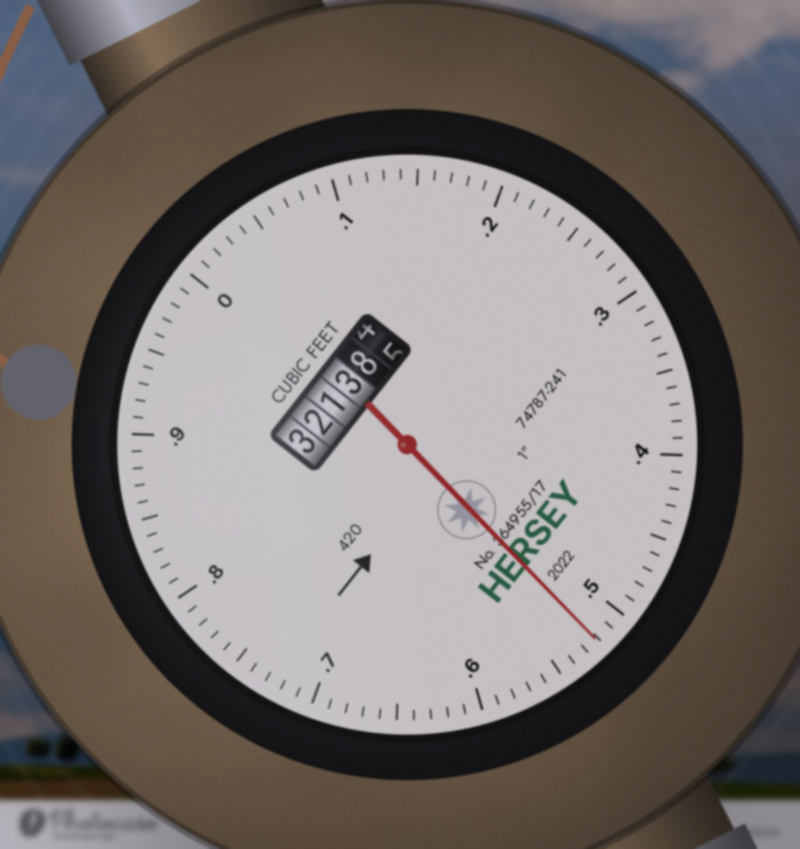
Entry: 321384.52 ft³
